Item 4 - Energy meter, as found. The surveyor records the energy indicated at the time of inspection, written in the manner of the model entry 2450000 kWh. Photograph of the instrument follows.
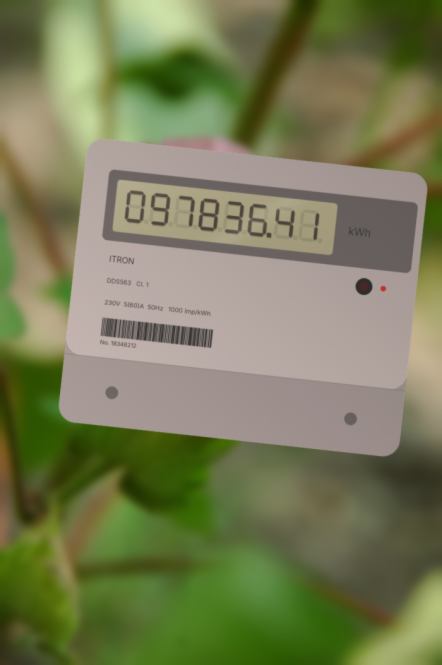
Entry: 97836.41 kWh
